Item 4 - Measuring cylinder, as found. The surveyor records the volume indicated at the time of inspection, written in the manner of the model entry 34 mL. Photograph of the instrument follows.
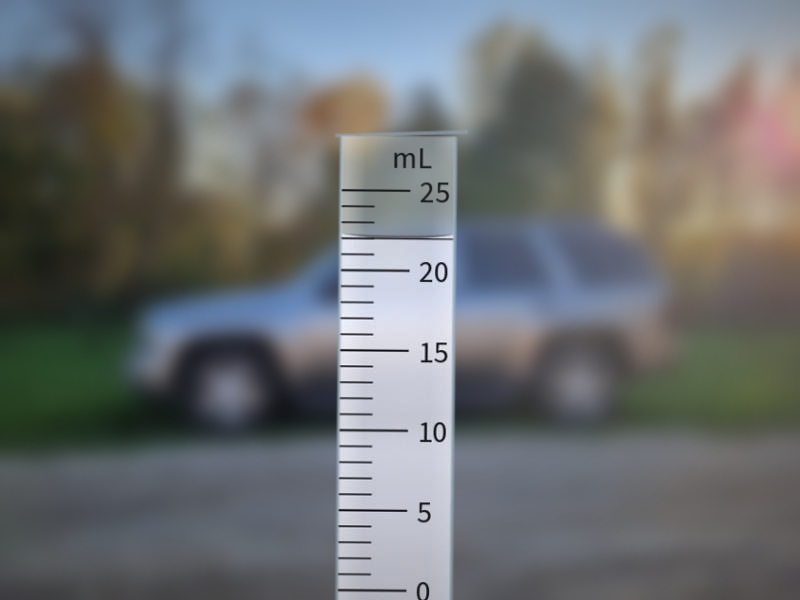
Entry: 22 mL
